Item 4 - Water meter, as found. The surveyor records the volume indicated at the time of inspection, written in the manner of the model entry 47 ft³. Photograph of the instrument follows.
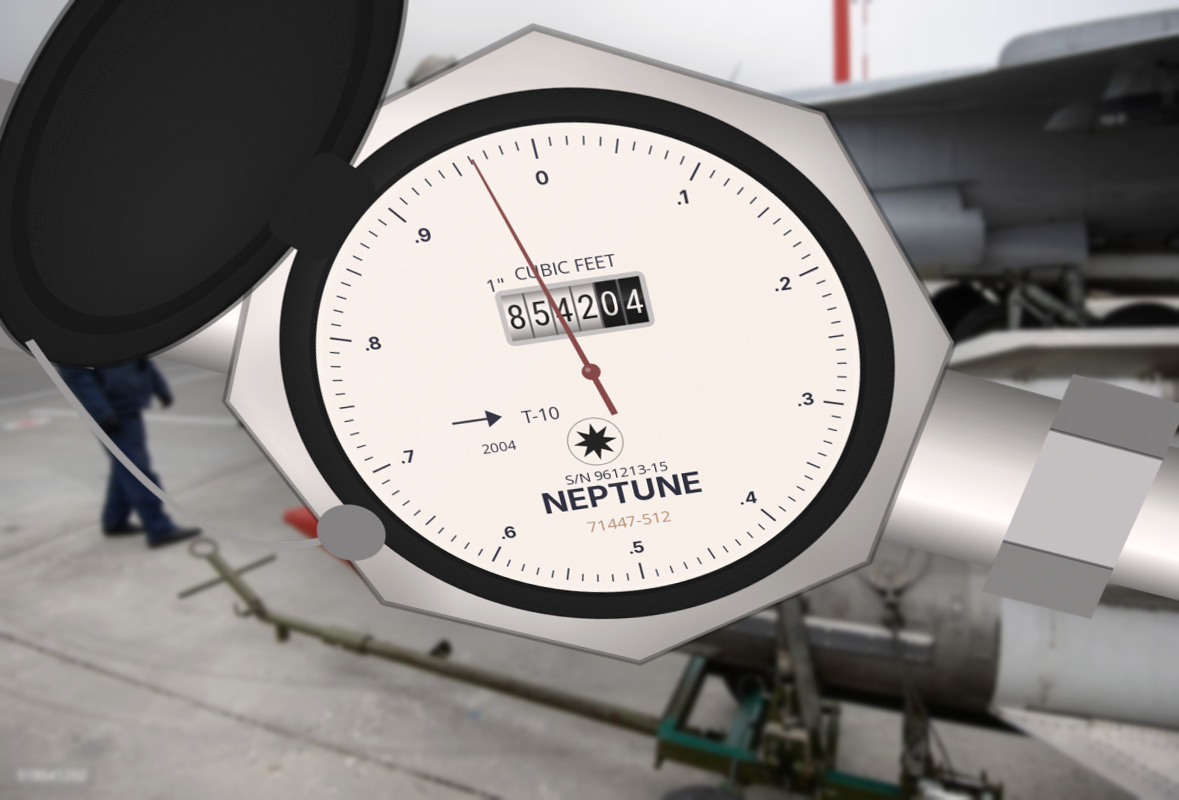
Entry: 854203.96 ft³
